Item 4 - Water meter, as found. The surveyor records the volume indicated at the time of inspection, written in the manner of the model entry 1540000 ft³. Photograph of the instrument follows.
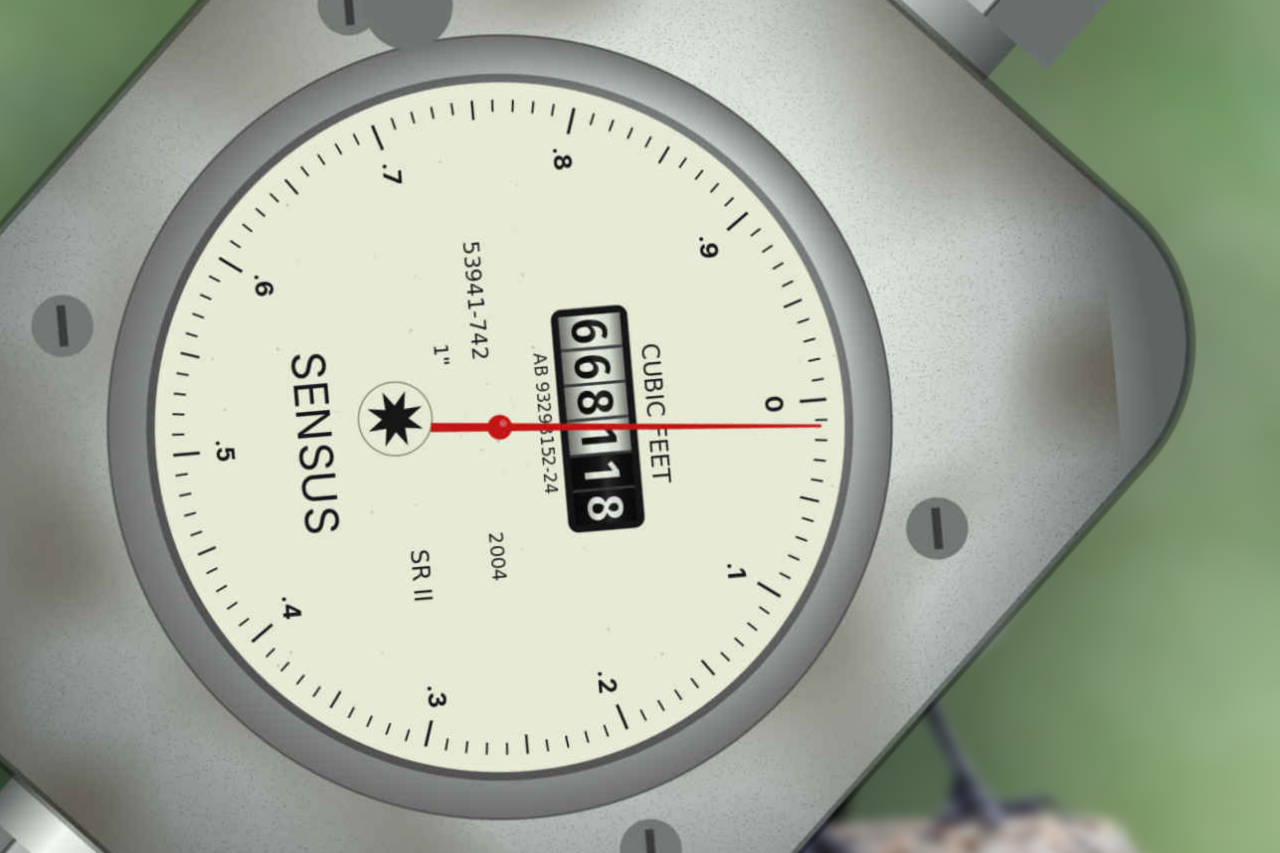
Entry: 668118.01 ft³
